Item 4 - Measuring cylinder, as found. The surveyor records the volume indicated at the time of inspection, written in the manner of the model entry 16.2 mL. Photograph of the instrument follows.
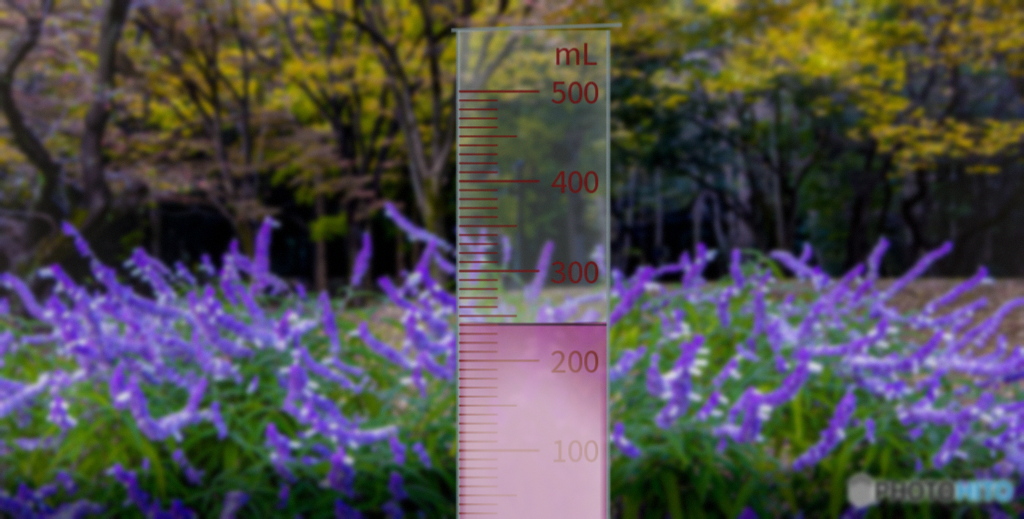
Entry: 240 mL
